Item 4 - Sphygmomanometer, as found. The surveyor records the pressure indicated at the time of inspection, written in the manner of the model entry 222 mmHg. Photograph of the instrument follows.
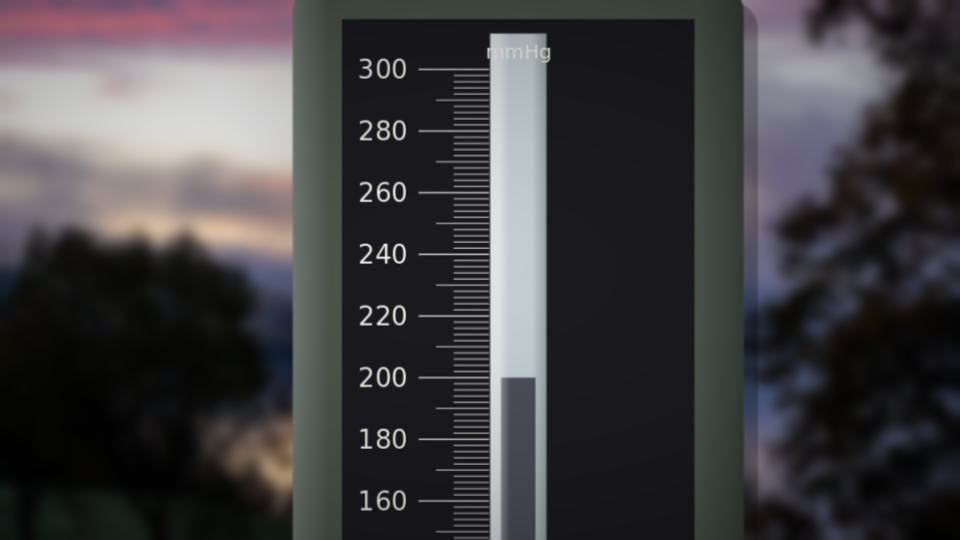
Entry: 200 mmHg
